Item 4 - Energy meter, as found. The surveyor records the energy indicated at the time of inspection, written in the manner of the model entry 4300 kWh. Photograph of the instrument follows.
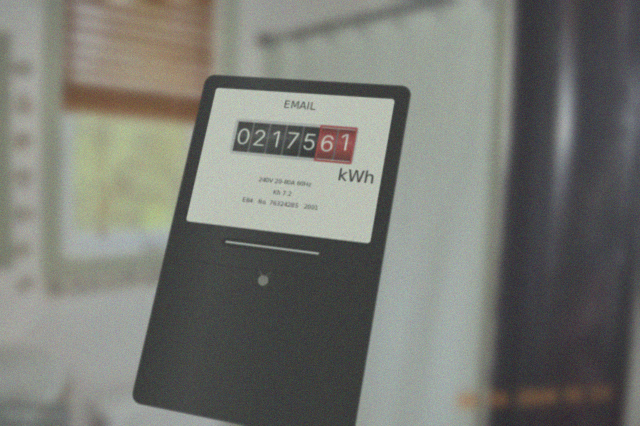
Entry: 2175.61 kWh
